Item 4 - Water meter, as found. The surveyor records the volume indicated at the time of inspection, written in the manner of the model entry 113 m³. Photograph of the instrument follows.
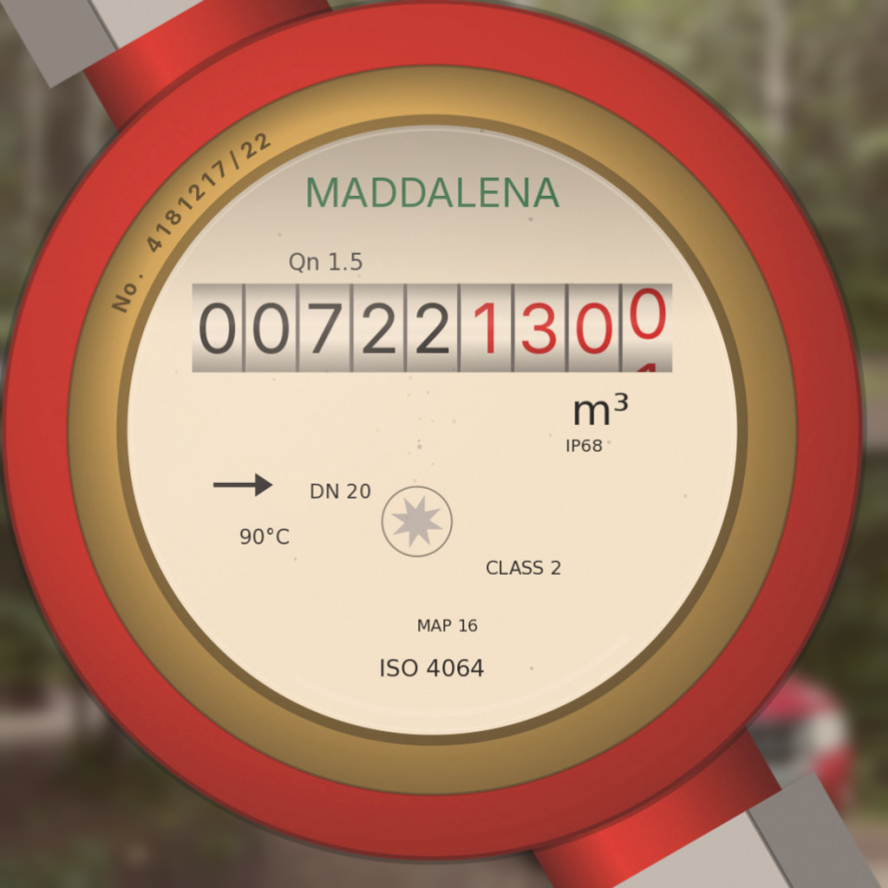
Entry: 722.1300 m³
